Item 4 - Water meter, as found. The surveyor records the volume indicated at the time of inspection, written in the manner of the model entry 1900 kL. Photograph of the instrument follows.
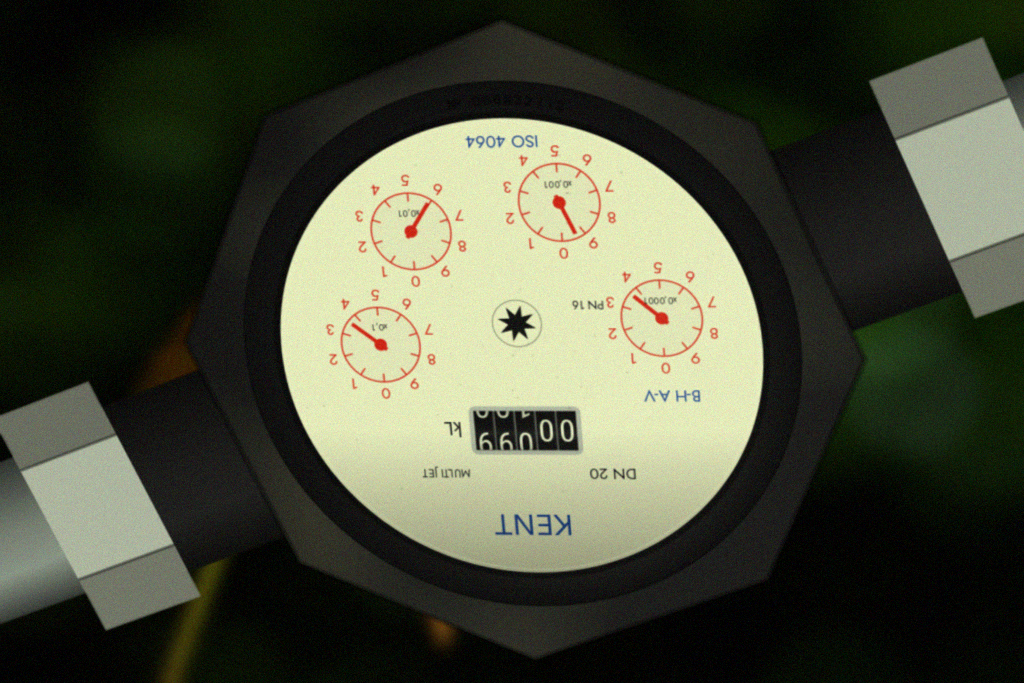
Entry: 99.3593 kL
